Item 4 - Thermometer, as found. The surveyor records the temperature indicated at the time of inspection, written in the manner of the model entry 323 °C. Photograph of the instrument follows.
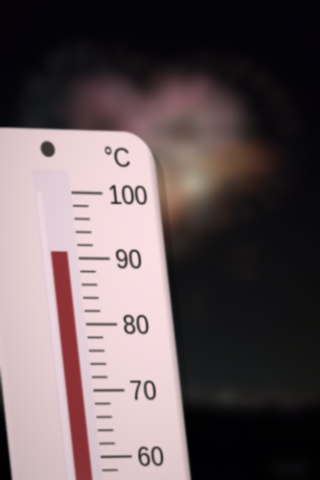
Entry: 91 °C
